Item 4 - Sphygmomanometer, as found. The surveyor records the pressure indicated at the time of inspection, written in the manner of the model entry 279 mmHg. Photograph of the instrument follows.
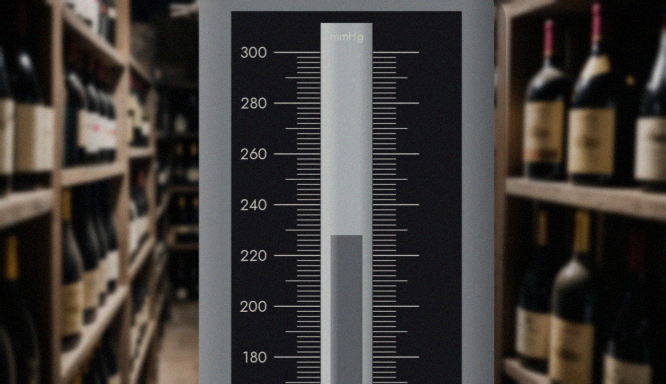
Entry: 228 mmHg
